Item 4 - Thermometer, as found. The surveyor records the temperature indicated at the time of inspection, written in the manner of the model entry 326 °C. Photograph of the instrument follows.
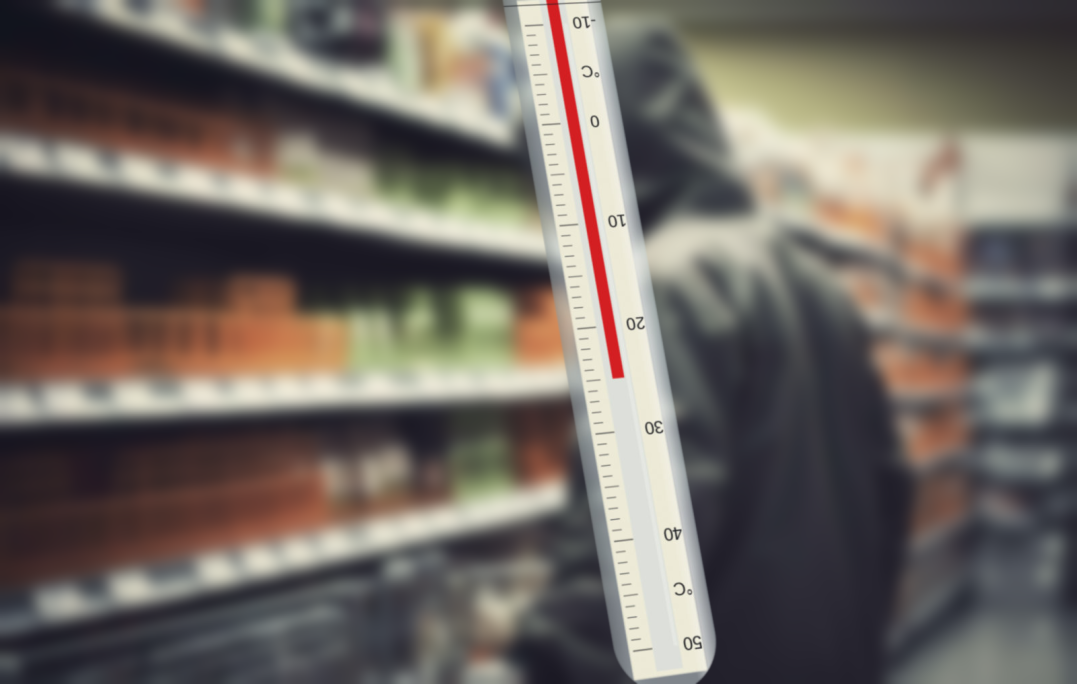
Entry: 25 °C
